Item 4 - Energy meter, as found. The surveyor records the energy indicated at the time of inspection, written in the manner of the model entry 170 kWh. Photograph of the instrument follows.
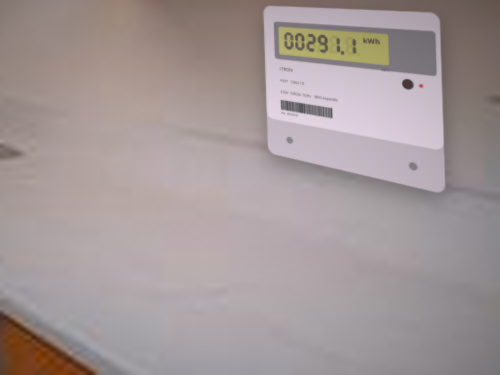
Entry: 291.1 kWh
